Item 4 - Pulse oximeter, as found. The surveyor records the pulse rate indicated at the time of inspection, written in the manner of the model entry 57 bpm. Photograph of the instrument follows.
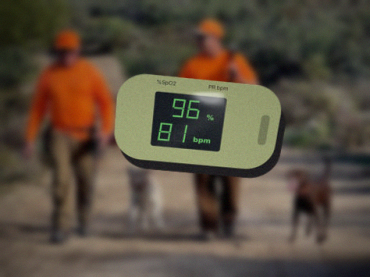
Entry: 81 bpm
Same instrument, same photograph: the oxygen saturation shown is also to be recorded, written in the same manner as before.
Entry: 96 %
